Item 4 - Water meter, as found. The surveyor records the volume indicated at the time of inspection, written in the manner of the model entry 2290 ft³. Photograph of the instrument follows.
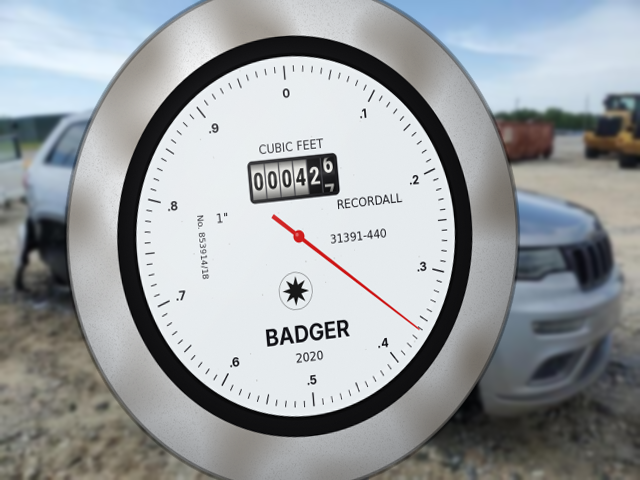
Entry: 426.36 ft³
